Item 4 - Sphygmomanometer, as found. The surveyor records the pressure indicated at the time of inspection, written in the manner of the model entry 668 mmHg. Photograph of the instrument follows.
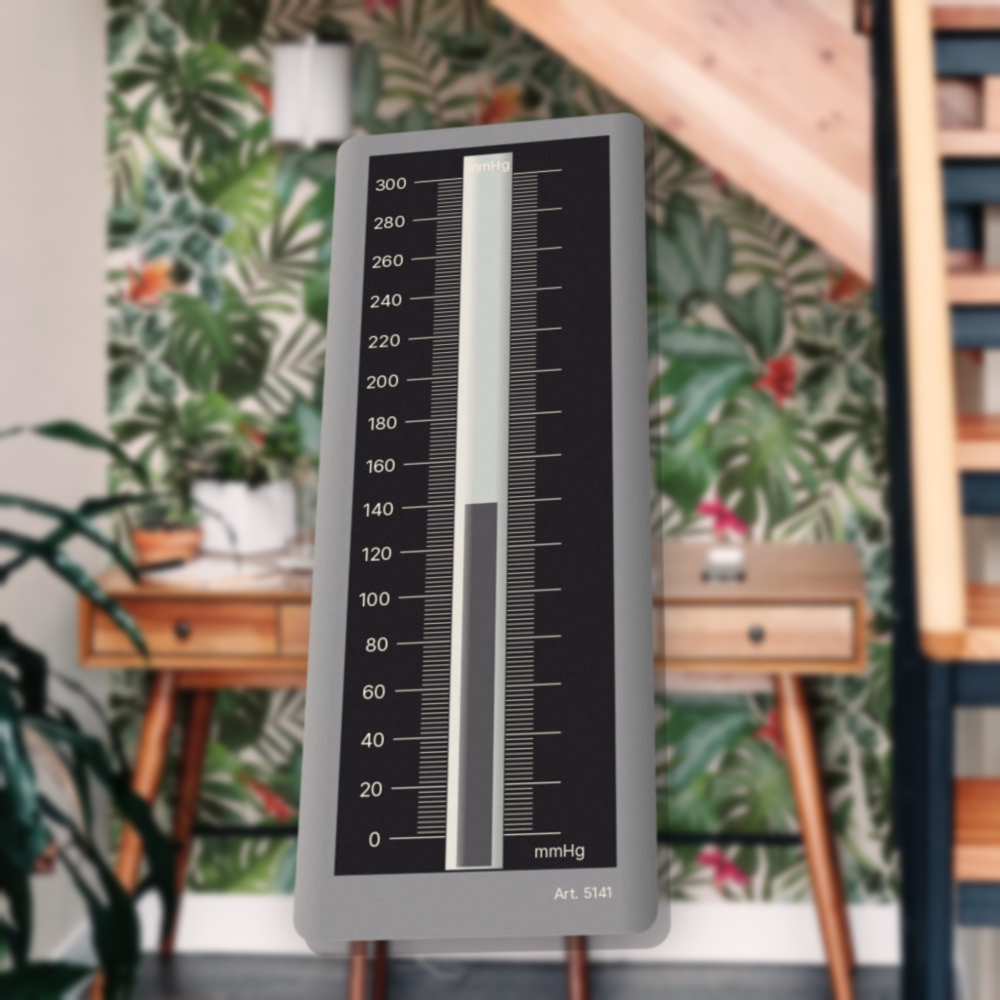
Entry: 140 mmHg
